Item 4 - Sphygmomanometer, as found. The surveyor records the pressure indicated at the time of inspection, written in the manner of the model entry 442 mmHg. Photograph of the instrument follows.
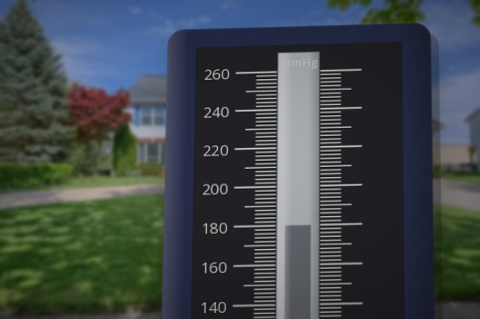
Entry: 180 mmHg
